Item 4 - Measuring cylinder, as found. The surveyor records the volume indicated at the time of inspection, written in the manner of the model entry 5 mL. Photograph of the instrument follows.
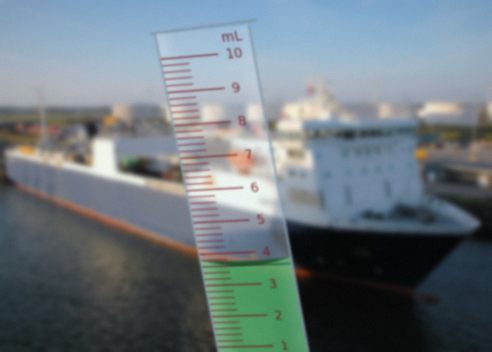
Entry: 3.6 mL
